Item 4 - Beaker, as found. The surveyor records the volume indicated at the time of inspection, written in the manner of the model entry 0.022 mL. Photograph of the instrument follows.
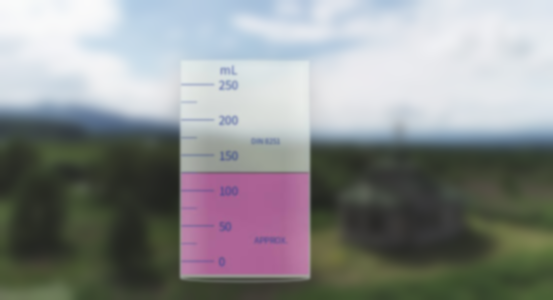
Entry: 125 mL
